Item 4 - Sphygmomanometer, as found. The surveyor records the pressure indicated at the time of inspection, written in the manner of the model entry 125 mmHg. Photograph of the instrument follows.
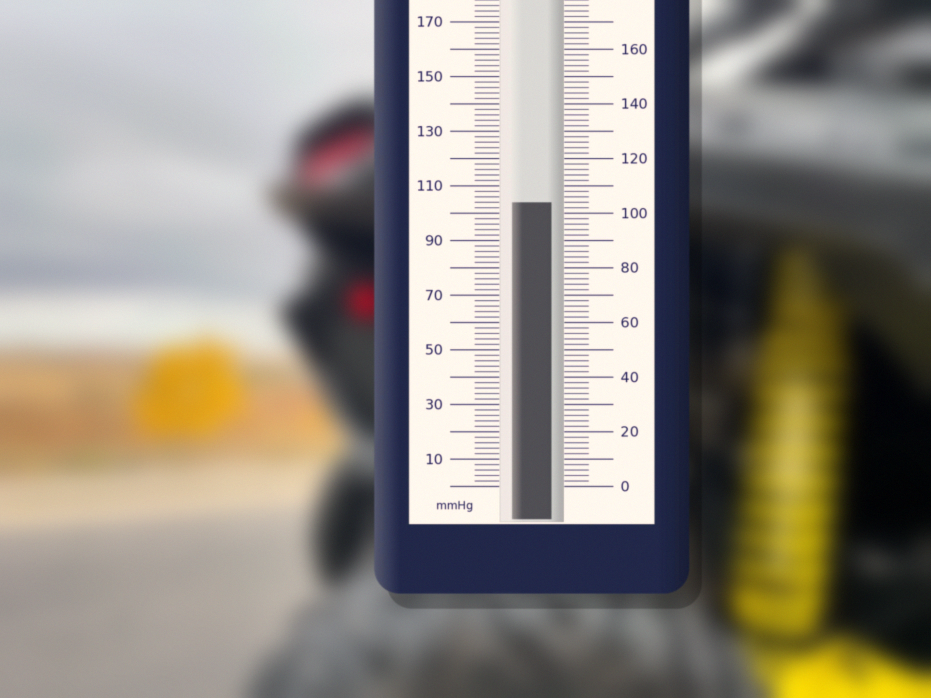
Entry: 104 mmHg
